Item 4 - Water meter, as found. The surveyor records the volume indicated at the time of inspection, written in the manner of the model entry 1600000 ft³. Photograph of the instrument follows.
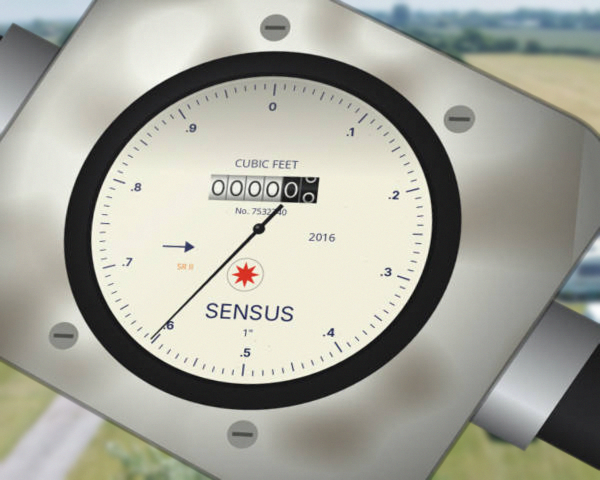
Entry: 8.60 ft³
